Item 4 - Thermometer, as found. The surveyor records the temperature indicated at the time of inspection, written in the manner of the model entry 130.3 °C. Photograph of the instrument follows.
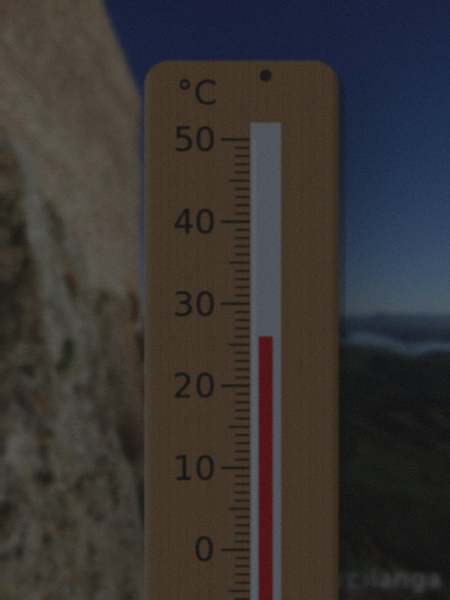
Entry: 26 °C
